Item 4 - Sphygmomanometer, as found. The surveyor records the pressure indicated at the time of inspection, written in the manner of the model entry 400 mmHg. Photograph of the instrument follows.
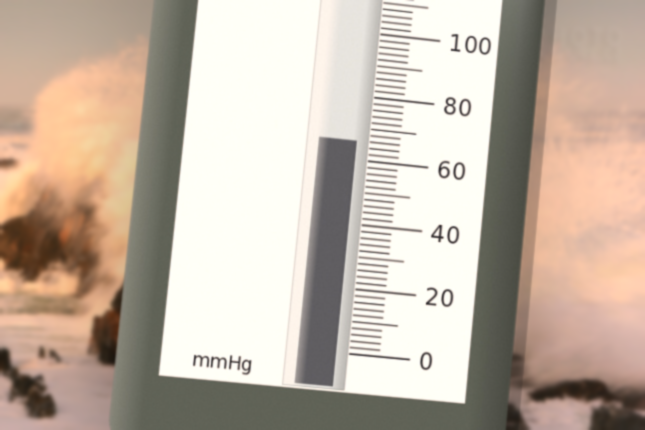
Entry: 66 mmHg
